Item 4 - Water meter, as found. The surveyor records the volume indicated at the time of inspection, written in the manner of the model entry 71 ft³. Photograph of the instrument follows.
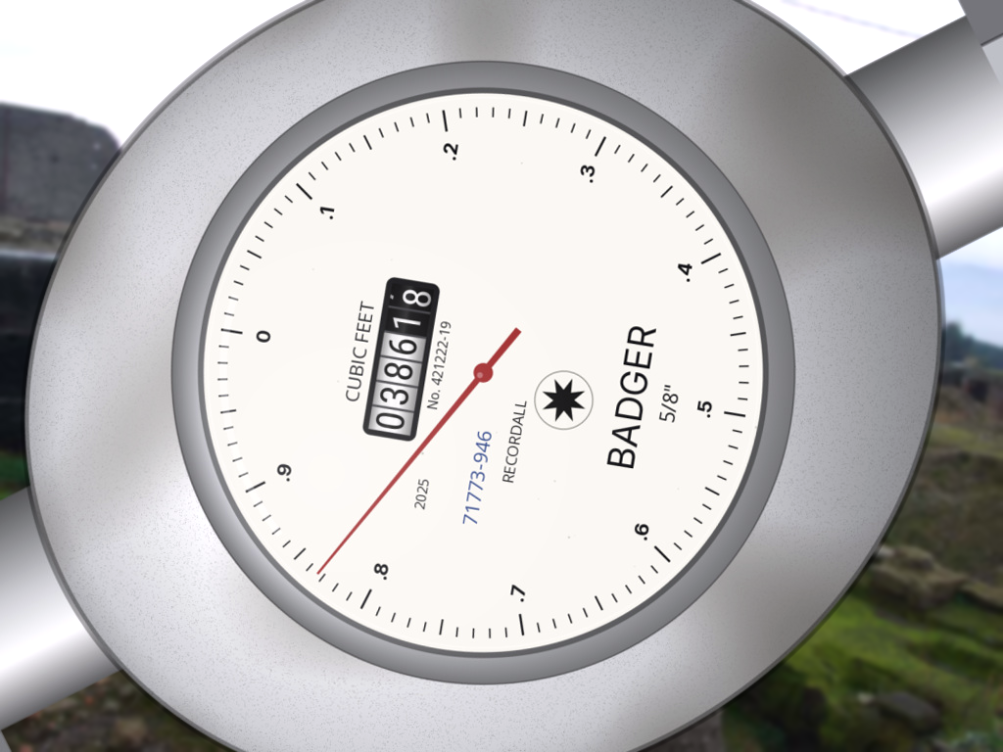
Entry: 38617.83 ft³
